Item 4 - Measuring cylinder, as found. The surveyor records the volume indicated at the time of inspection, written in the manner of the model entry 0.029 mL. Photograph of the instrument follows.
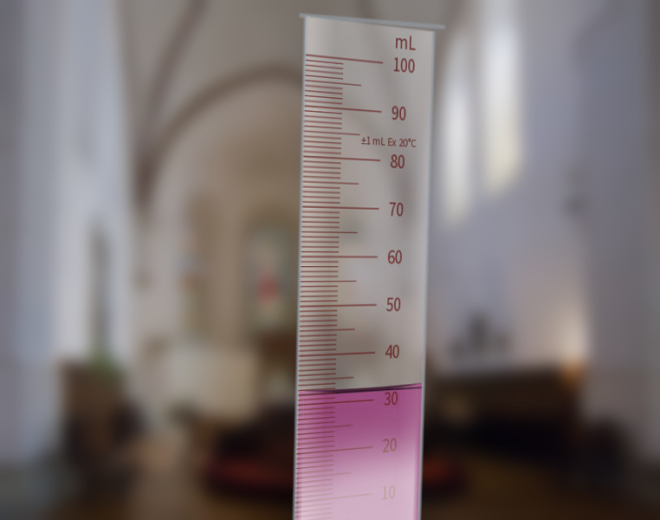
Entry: 32 mL
